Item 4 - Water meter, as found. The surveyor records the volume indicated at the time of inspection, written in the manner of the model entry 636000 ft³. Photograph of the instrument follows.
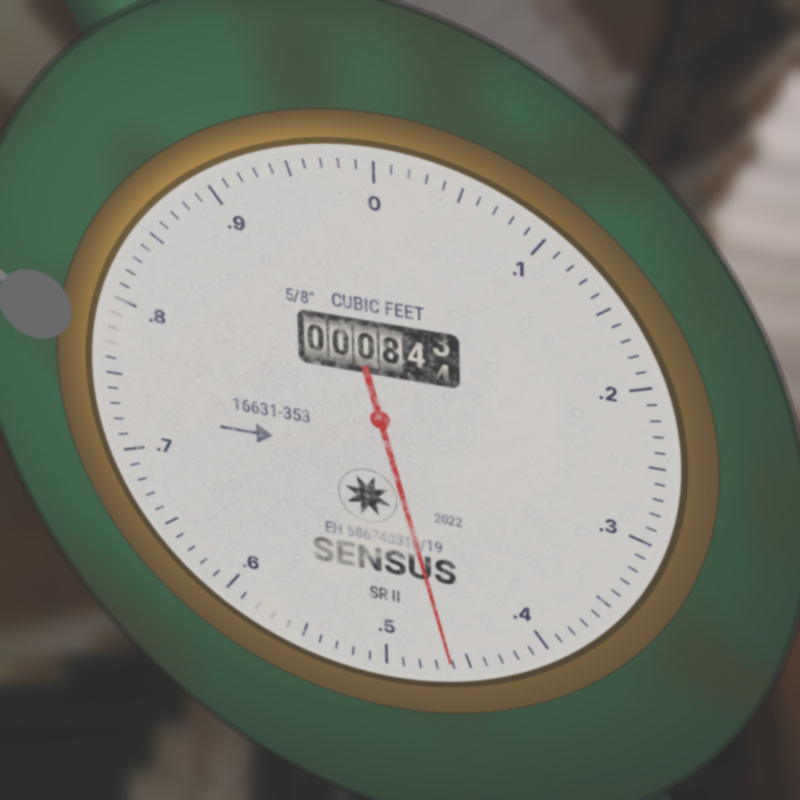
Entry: 843.46 ft³
